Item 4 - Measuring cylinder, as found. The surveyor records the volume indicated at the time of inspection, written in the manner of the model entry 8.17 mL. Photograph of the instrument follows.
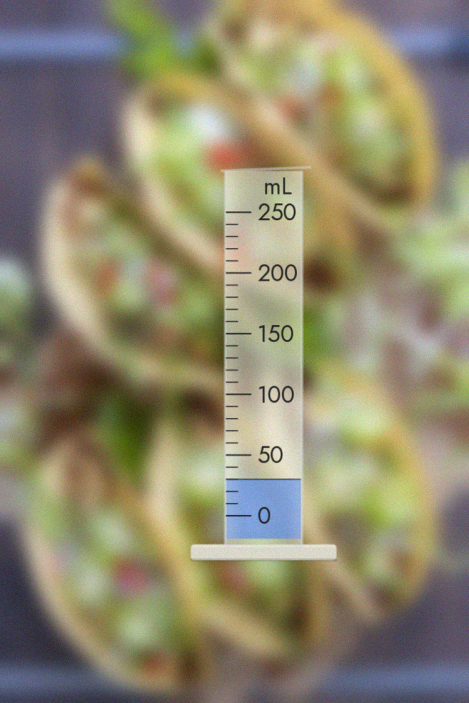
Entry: 30 mL
